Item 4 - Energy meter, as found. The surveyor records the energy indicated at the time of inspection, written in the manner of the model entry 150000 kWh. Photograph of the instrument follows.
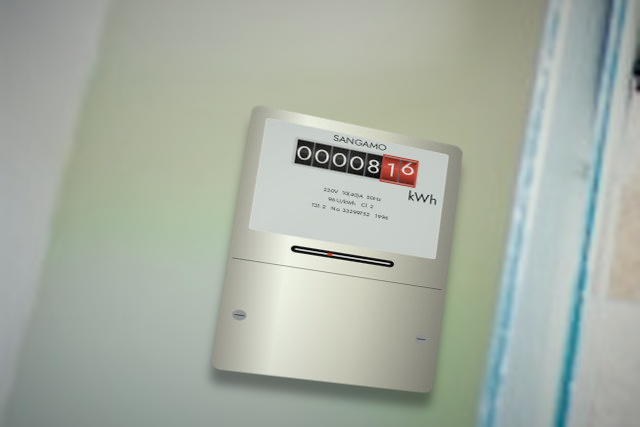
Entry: 8.16 kWh
